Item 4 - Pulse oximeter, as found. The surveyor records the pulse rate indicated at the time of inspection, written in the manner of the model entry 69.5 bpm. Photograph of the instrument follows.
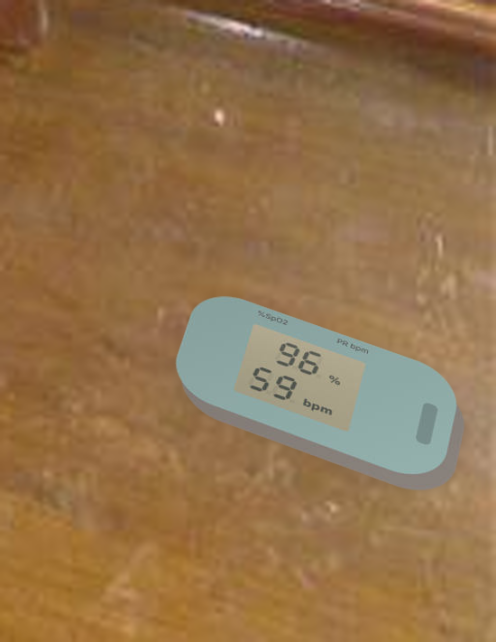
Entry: 59 bpm
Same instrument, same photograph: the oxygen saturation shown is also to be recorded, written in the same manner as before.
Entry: 96 %
